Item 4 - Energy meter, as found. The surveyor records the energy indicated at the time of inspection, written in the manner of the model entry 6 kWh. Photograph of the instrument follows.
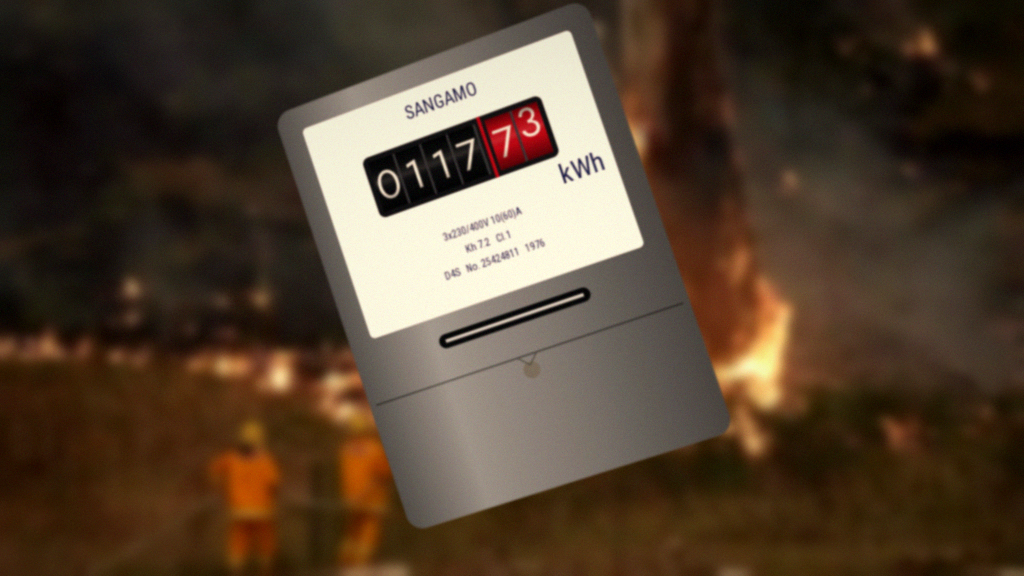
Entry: 117.73 kWh
